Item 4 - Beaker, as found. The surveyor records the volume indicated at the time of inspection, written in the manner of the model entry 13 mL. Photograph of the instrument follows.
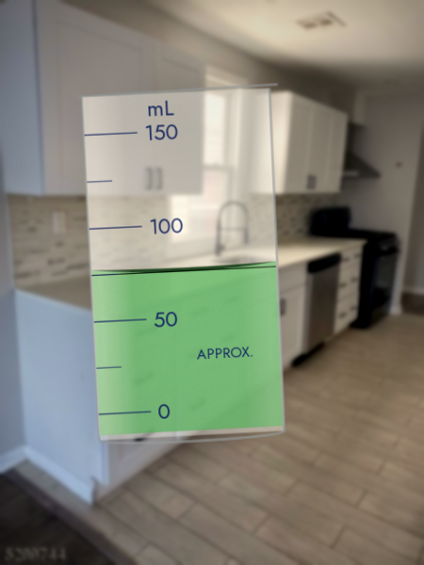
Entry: 75 mL
